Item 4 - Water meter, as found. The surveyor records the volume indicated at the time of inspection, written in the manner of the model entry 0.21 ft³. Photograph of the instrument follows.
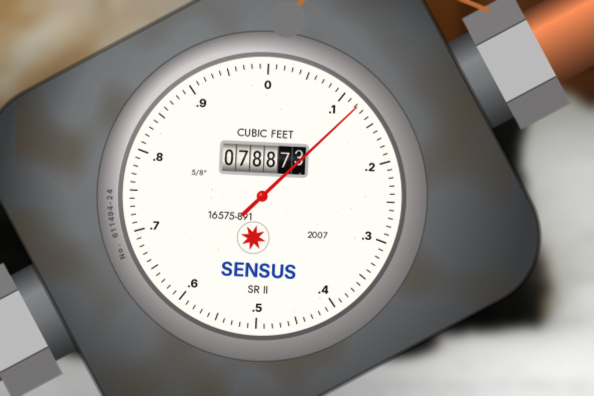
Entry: 78873.12 ft³
